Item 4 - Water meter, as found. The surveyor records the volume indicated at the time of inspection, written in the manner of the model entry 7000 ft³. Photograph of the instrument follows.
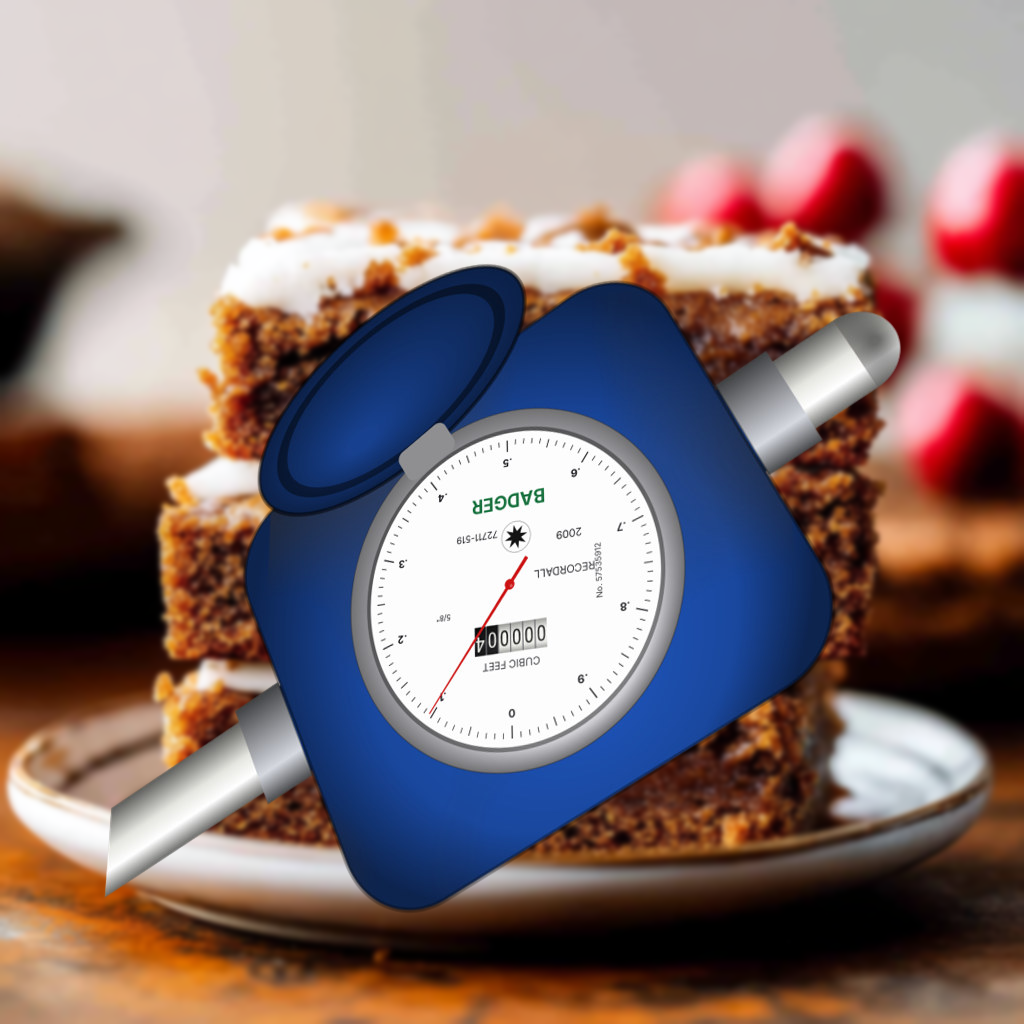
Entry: 4.10 ft³
